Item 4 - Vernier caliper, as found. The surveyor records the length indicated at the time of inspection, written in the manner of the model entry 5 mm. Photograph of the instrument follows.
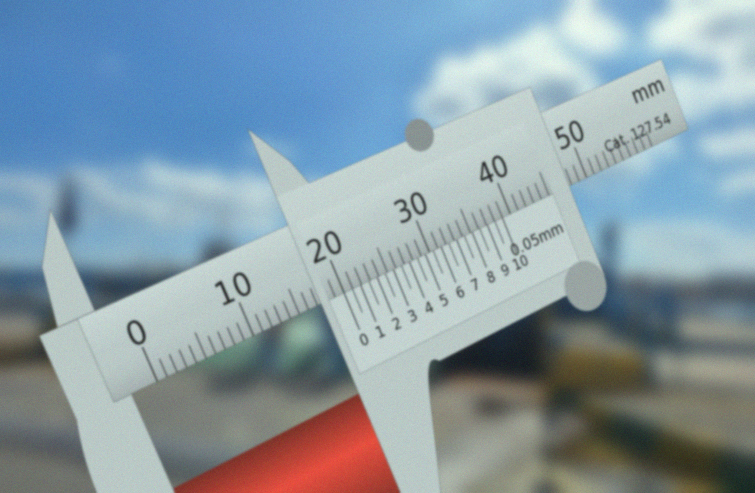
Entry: 20.0 mm
